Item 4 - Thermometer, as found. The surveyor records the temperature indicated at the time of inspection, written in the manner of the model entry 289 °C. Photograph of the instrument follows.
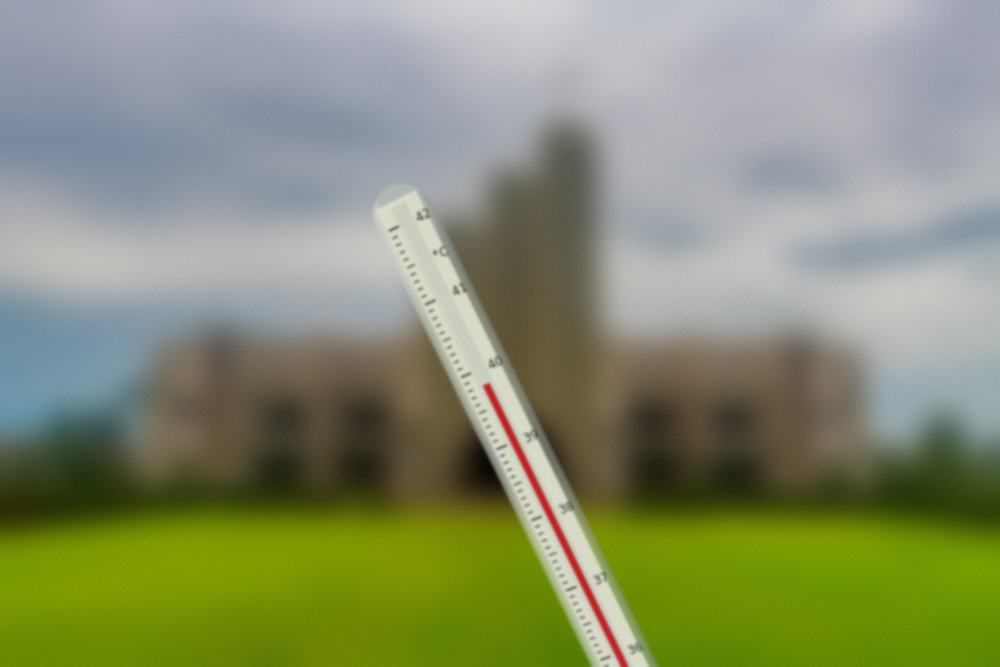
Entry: 39.8 °C
